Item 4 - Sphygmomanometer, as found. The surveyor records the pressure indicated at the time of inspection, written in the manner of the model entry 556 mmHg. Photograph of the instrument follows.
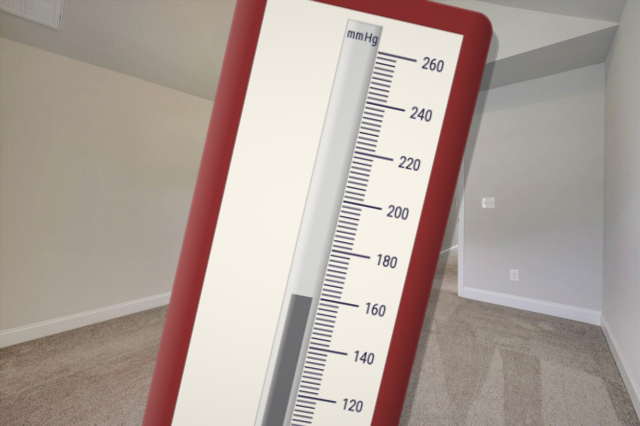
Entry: 160 mmHg
